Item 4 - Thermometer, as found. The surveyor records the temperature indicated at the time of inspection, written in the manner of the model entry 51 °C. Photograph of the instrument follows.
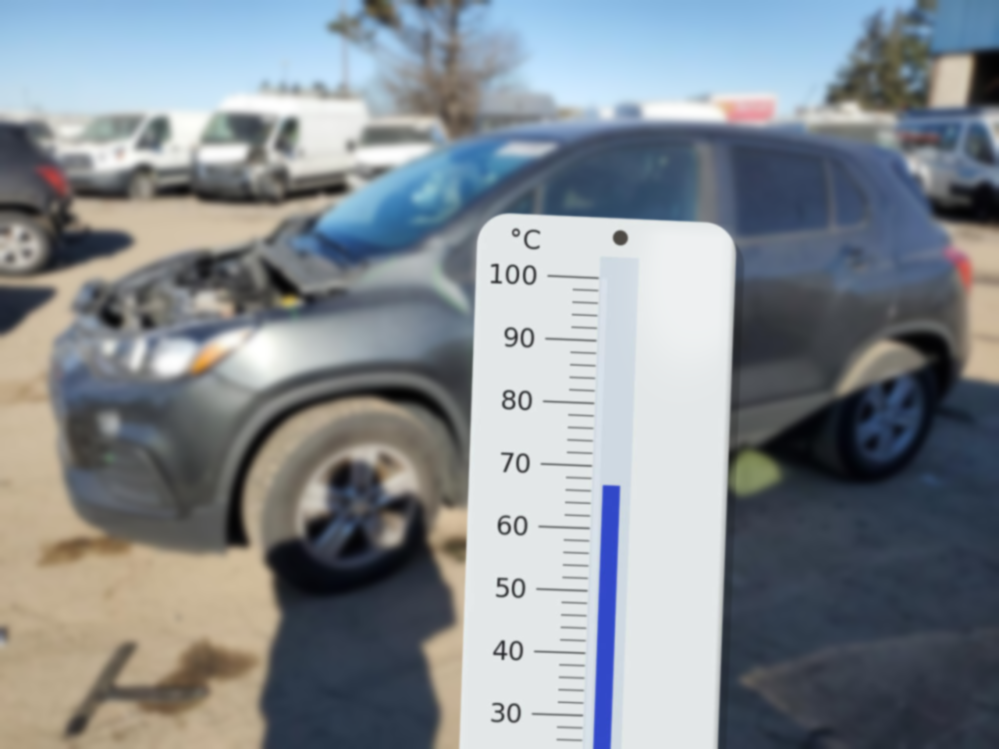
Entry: 67 °C
